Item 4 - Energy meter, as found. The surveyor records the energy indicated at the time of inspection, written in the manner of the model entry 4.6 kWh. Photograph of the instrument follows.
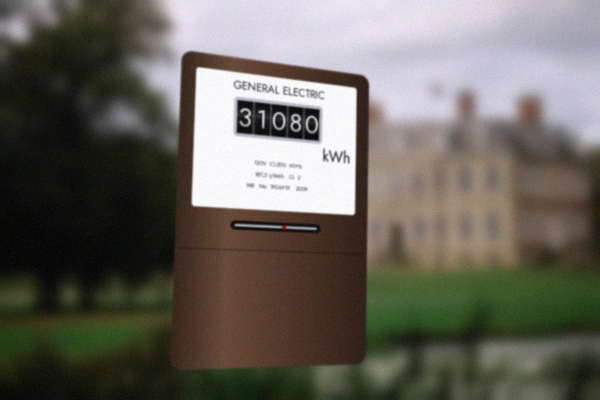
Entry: 31080 kWh
